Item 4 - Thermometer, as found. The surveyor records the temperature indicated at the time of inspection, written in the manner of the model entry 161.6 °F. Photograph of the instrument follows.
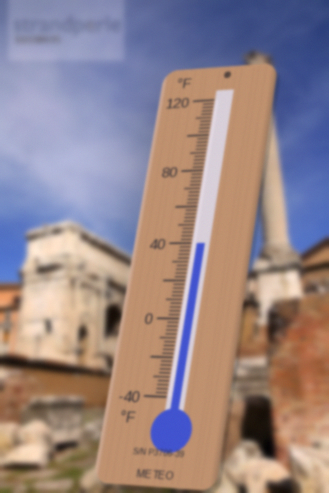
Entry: 40 °F
